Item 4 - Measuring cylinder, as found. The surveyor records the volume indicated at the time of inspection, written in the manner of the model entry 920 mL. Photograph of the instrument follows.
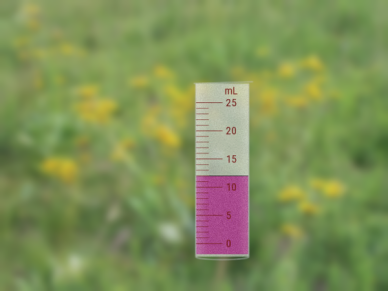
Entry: 12 mL
